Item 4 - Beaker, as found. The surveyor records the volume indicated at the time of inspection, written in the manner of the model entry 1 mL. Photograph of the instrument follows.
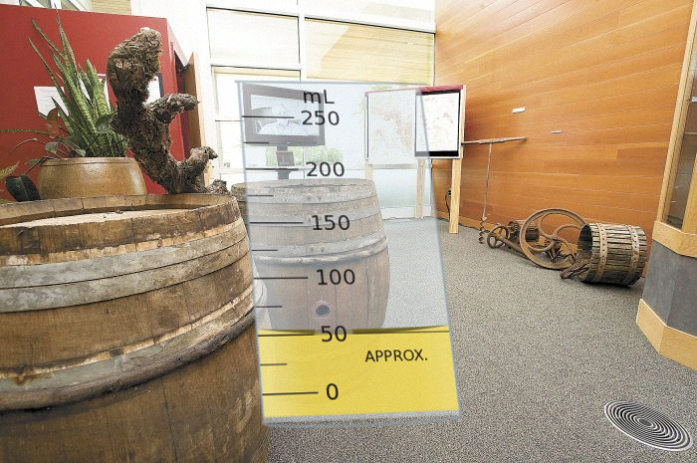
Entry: 50 mL
